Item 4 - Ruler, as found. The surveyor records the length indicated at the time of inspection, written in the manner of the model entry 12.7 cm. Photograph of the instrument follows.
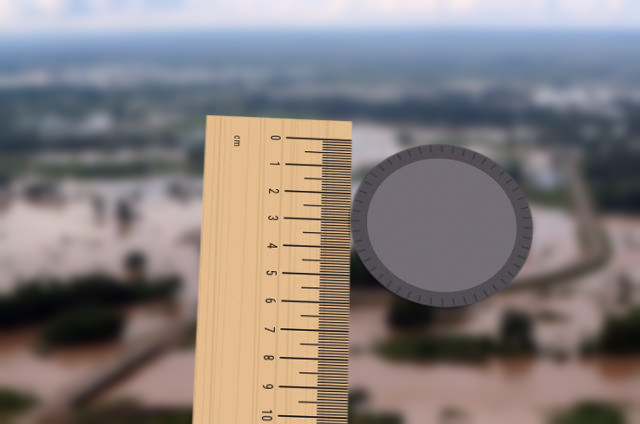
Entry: 6 cm
